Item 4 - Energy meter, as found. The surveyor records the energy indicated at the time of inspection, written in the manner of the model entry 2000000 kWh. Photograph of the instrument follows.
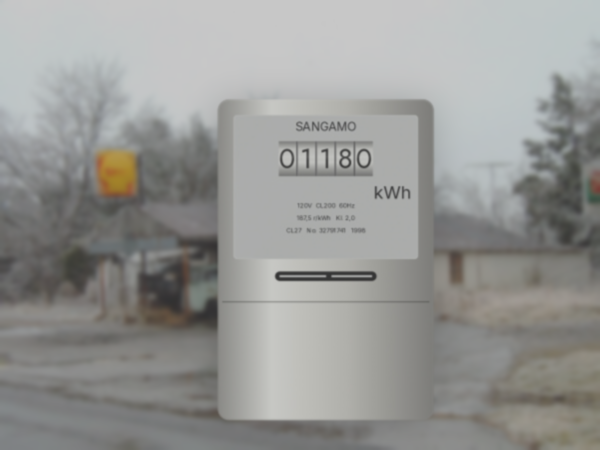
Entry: 1180 kWh
